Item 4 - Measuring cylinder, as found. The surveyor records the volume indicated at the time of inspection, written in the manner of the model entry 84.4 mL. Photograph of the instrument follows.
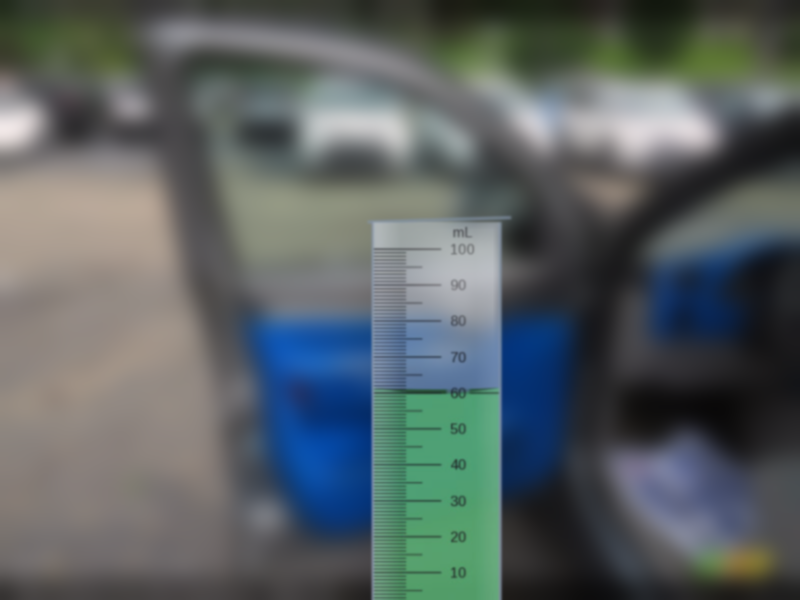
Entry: 60 mL
